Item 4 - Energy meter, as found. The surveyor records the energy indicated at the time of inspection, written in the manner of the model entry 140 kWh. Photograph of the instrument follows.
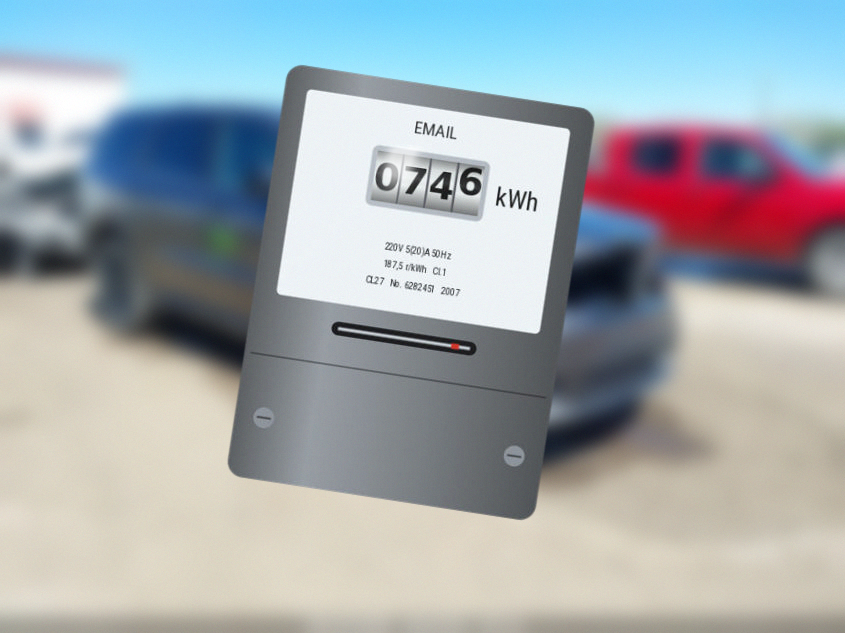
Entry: 746 kWh
